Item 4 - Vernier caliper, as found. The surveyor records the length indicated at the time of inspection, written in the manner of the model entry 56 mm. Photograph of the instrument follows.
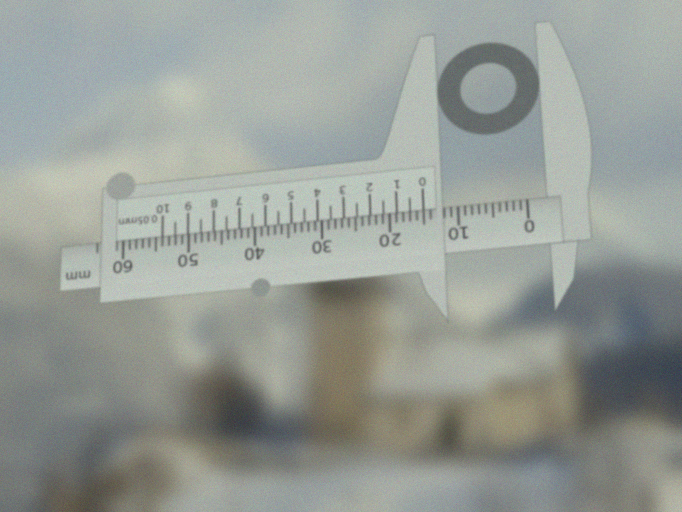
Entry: 15.0 mm
